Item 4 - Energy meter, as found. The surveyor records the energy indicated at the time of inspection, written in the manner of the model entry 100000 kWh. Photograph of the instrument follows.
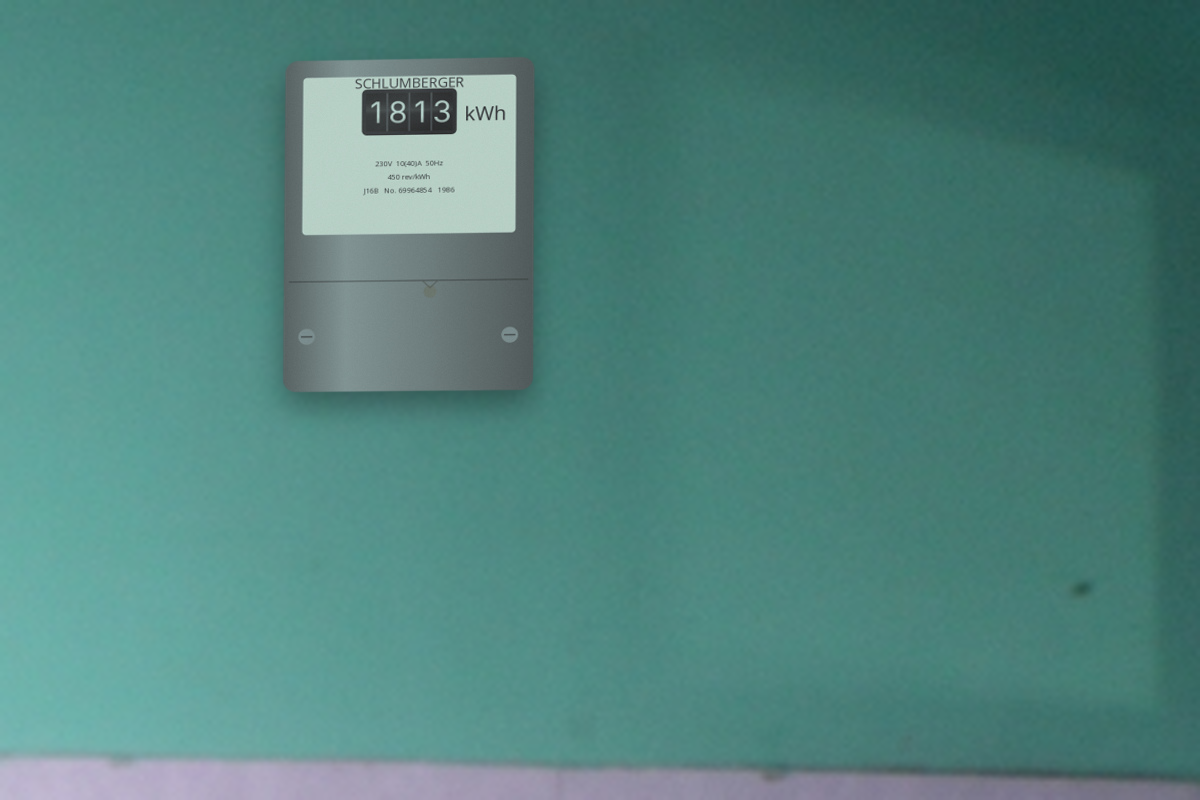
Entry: 1813 kWh
